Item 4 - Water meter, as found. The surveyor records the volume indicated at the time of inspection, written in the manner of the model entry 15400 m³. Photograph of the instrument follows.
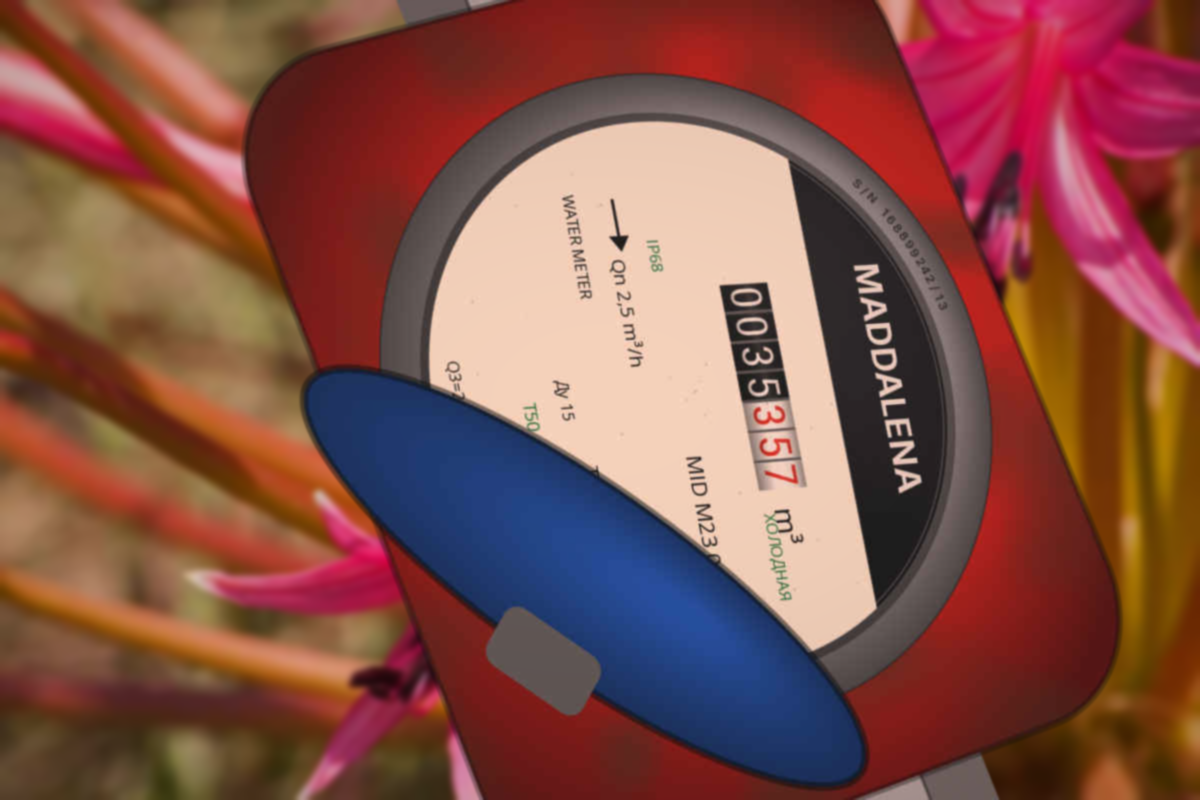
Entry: 35.357 m³
